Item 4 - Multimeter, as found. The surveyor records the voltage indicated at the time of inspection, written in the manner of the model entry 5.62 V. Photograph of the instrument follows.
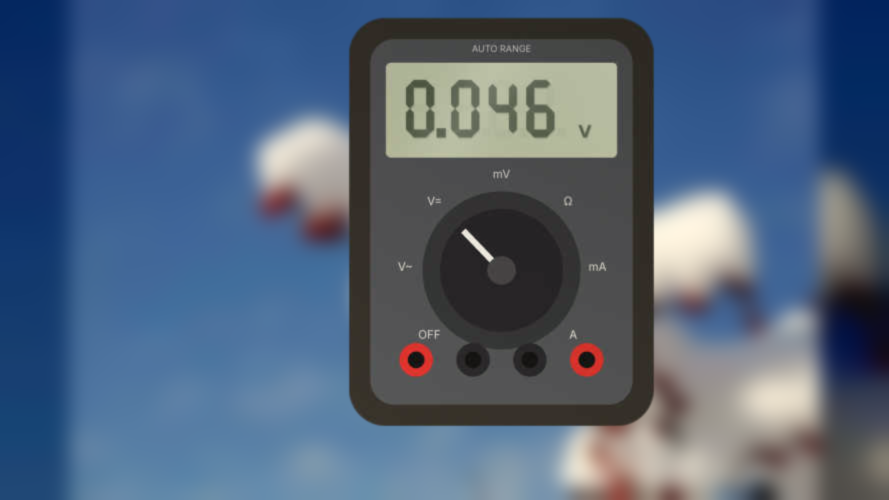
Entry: 0.046 V
